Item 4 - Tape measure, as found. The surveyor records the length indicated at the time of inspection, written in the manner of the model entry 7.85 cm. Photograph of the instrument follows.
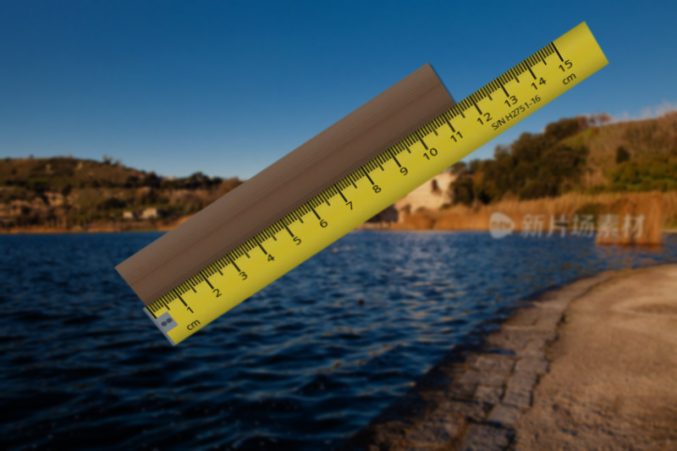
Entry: 11.5 cm
